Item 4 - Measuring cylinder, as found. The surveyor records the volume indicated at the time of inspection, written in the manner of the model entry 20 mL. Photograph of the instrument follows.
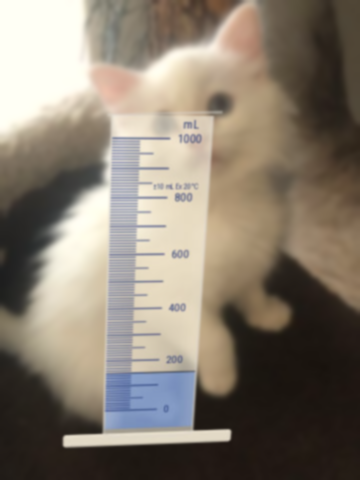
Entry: 150 mL
